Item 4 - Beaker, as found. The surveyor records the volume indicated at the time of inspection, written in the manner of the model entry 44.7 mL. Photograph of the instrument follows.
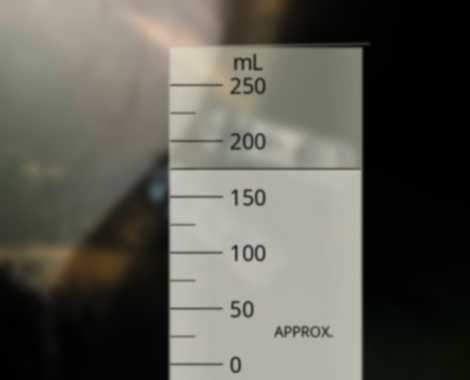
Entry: 175 mL
